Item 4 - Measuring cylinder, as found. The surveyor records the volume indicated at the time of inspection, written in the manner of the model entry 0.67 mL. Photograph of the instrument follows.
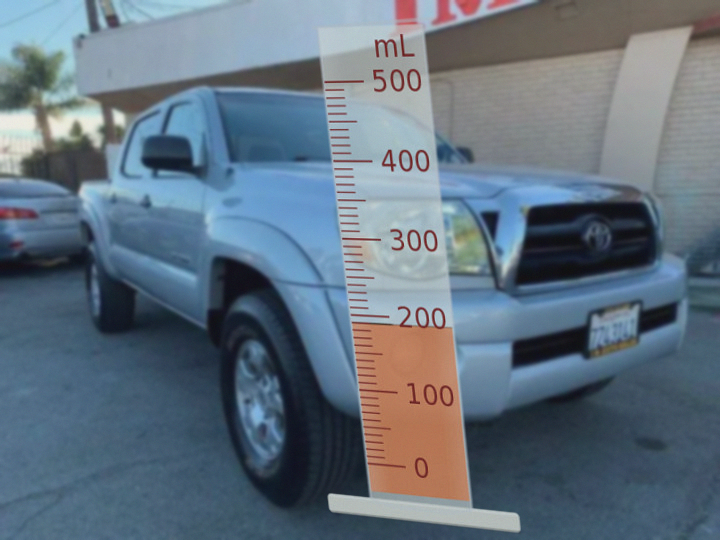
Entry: 190 mL
